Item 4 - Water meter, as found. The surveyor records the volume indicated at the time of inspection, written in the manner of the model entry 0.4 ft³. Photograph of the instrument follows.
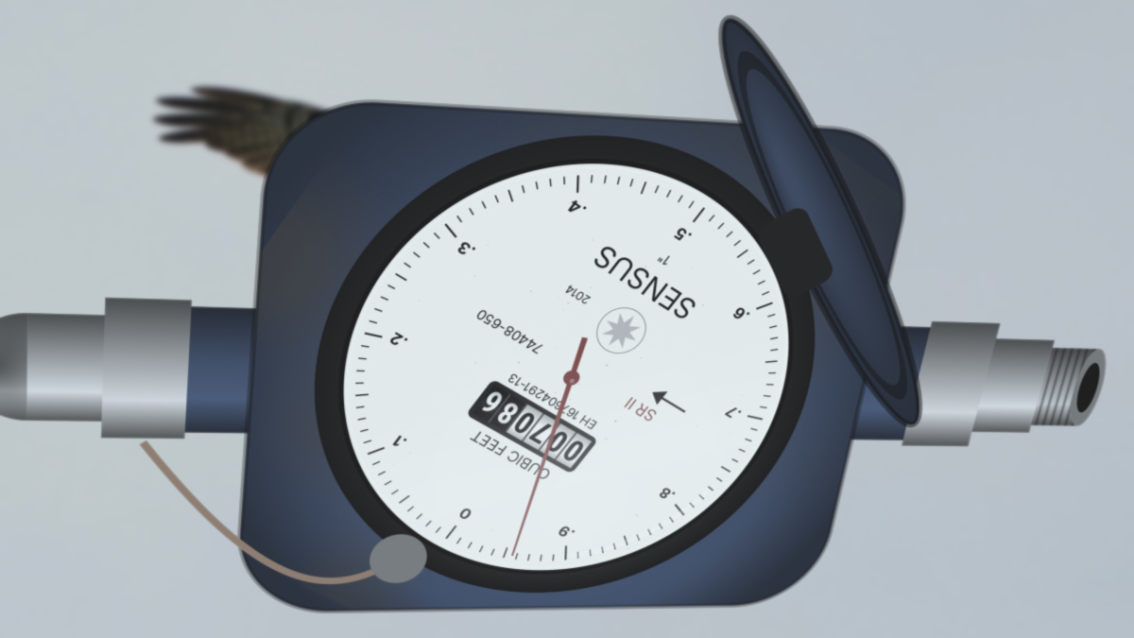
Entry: 7085.94 ft³
